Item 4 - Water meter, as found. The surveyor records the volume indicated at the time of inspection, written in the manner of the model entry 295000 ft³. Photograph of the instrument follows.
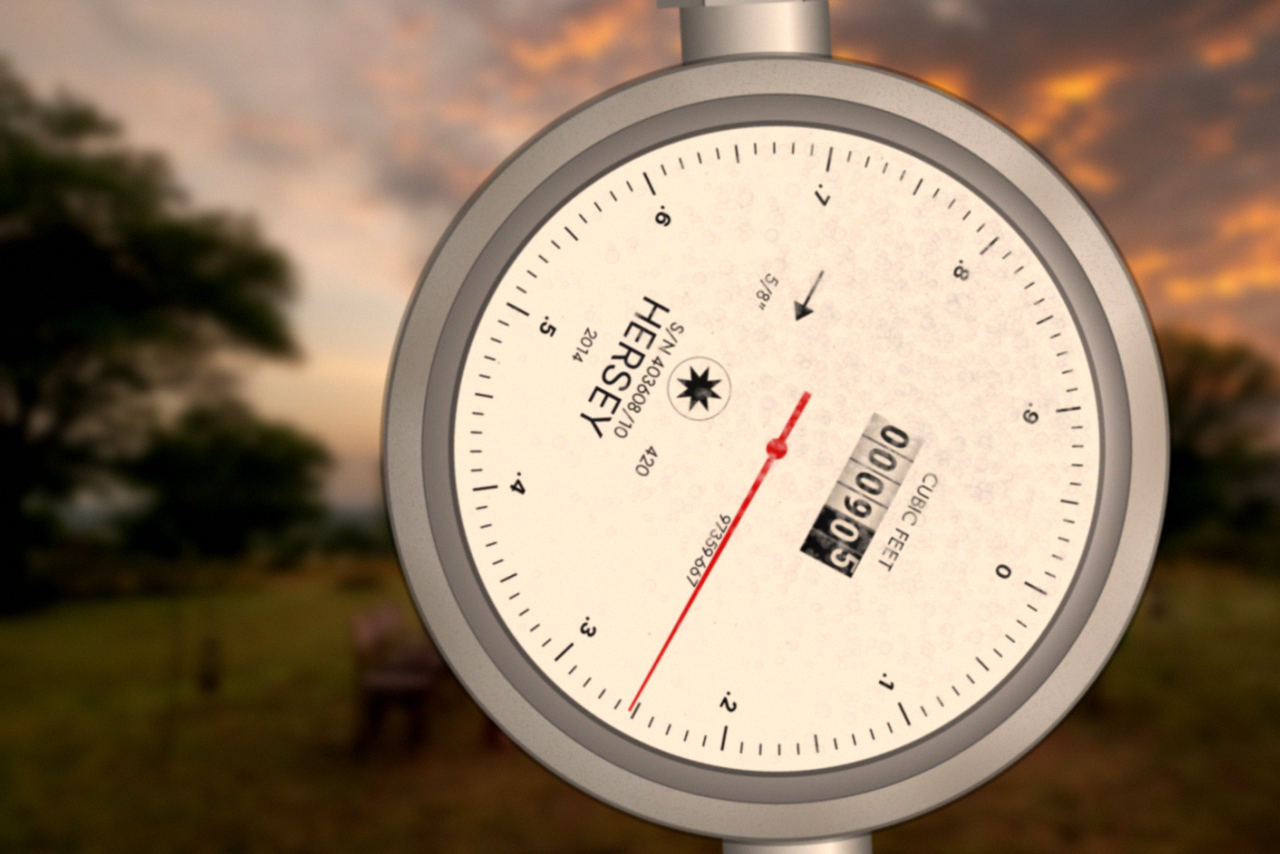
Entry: 905.25 ft³
